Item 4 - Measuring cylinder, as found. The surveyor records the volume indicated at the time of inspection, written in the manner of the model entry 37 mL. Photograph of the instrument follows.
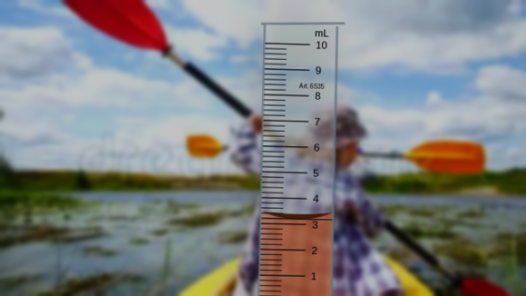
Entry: 3.2 mL
